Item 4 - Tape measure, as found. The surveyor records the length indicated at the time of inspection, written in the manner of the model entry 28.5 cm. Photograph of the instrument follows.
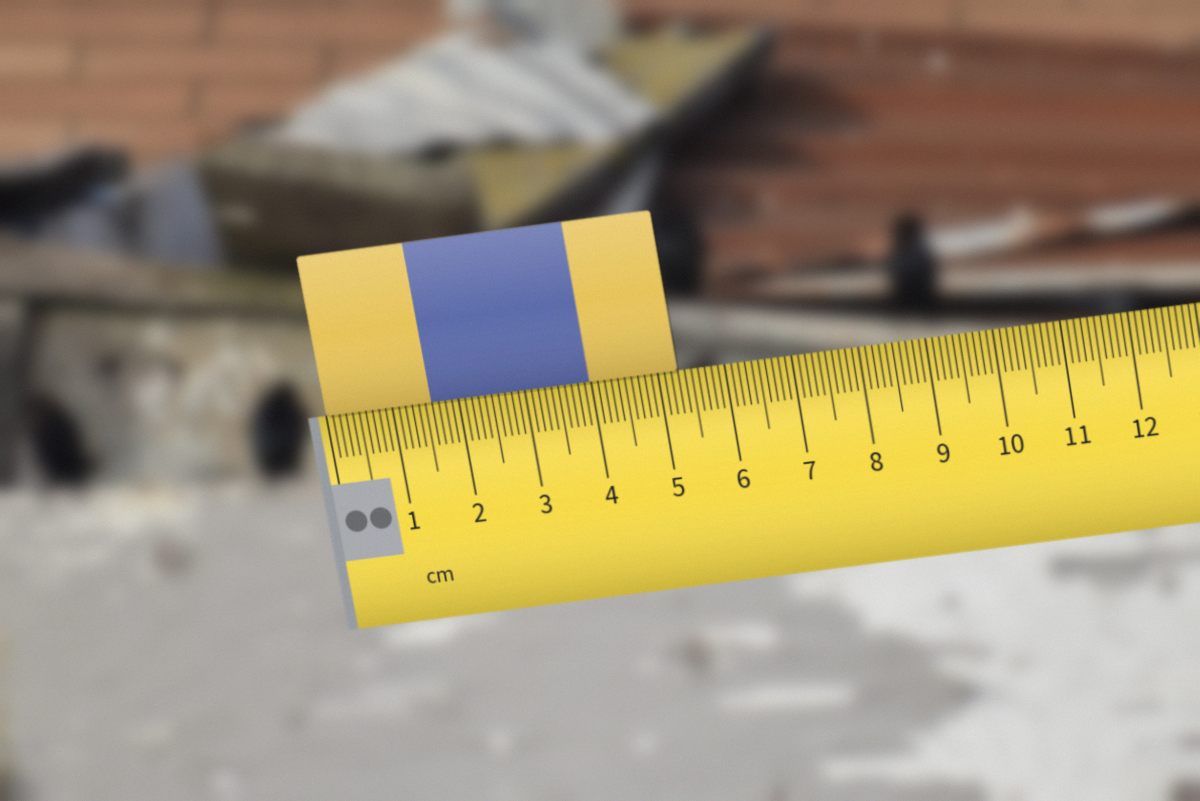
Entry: 5.3 cm
